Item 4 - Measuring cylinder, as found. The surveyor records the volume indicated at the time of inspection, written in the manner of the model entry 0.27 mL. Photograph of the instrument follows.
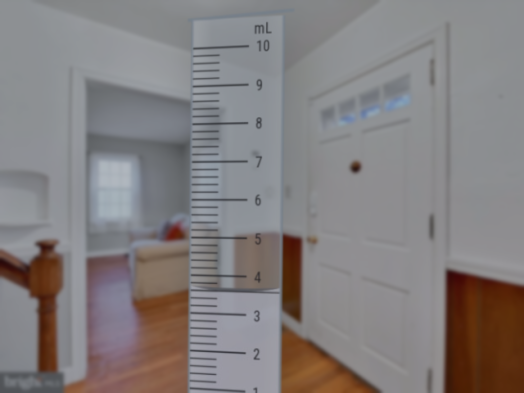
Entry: 3.6 mL
